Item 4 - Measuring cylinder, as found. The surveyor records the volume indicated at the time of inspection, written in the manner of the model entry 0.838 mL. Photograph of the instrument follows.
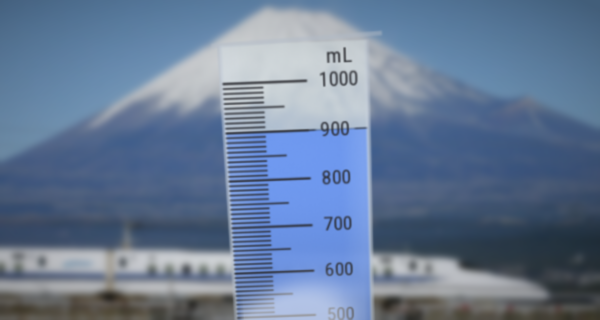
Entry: 900 mL
